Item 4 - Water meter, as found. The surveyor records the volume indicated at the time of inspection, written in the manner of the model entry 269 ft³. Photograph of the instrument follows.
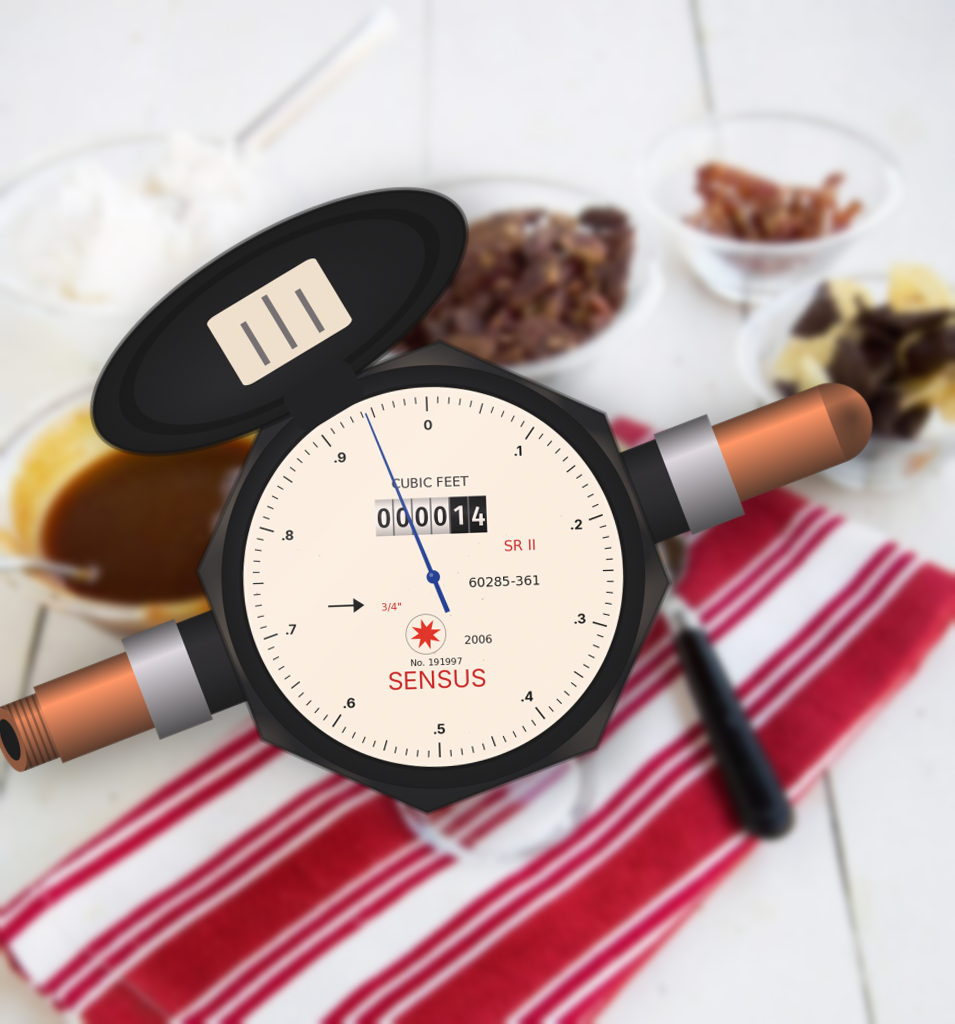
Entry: 13.94 ft³
